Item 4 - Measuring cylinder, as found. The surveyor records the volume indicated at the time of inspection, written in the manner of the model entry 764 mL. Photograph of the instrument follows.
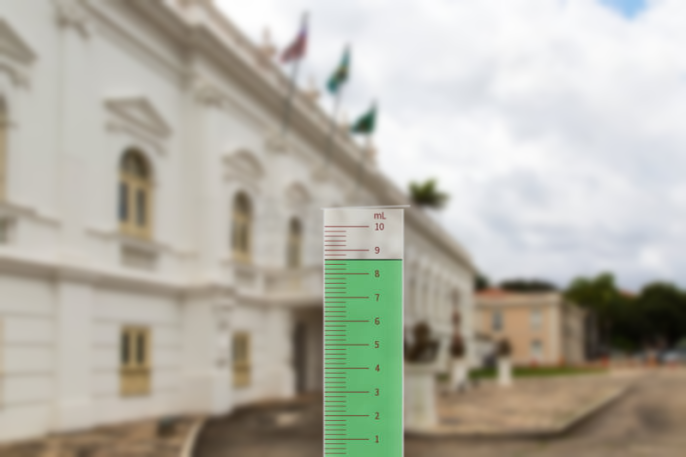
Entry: 8.6 mL
